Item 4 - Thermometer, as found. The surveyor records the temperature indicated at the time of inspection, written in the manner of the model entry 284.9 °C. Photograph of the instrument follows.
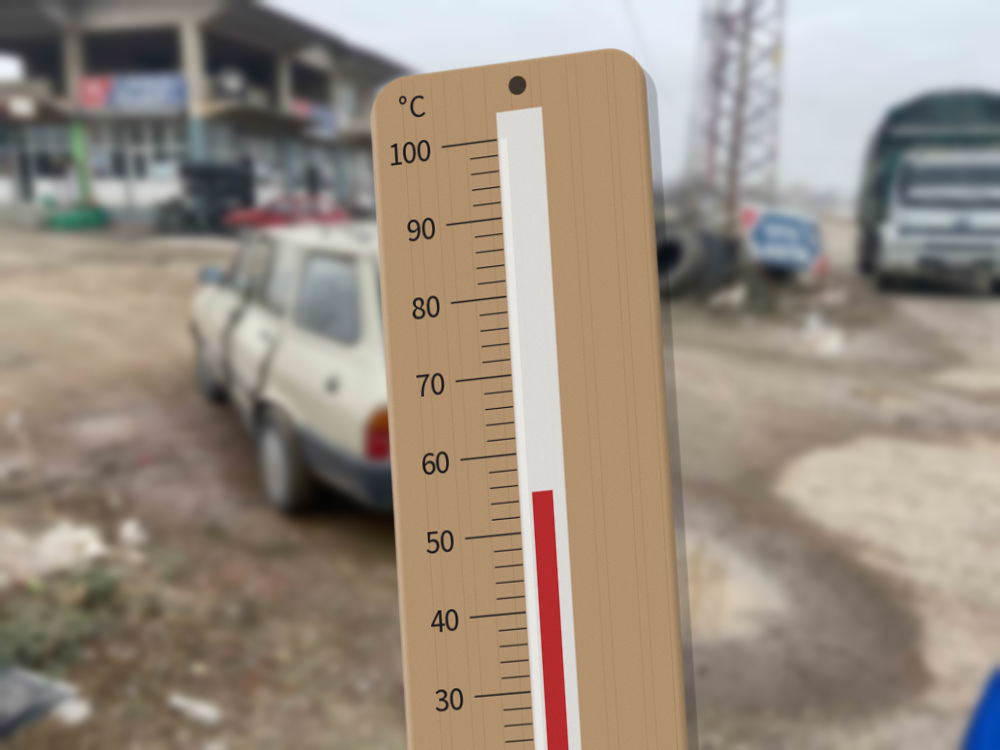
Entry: 55 °C
